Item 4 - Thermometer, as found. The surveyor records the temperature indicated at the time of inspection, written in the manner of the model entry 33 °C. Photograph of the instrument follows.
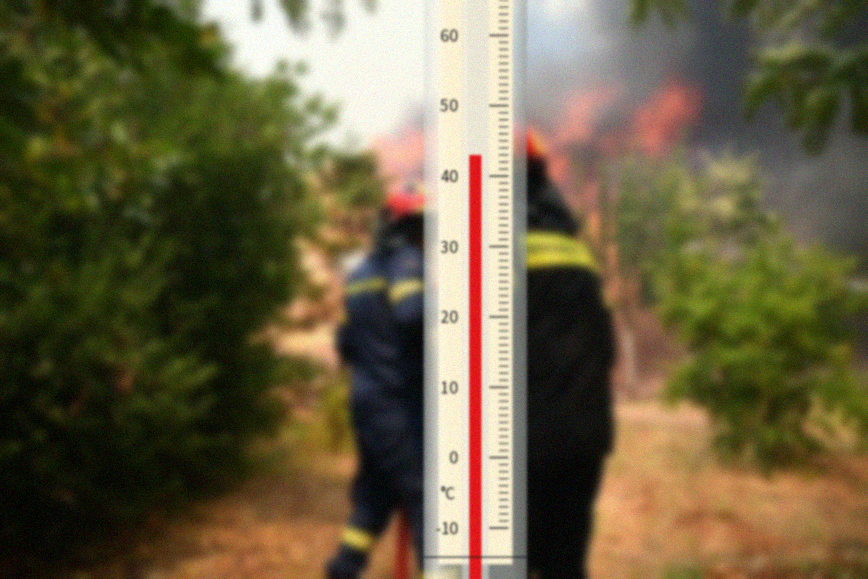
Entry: 43 °C
